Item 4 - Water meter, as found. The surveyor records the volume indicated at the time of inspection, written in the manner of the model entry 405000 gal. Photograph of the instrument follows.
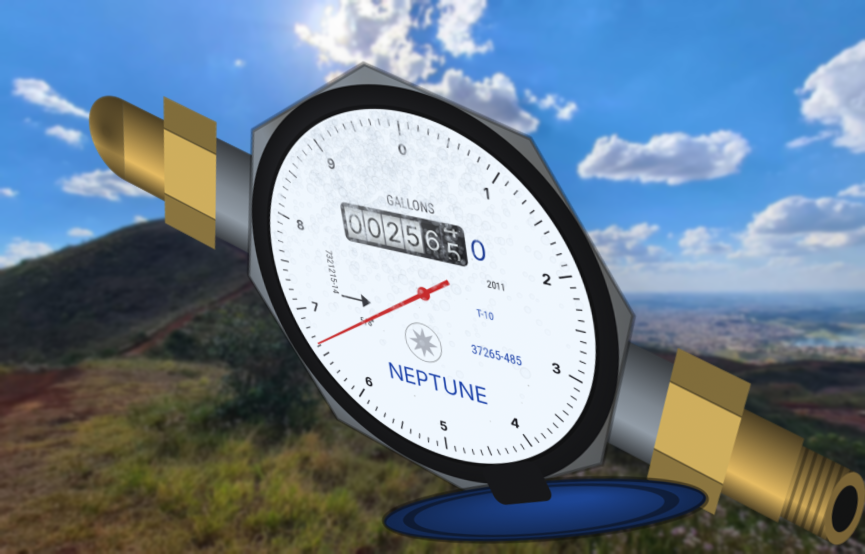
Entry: 25646.6 gal
